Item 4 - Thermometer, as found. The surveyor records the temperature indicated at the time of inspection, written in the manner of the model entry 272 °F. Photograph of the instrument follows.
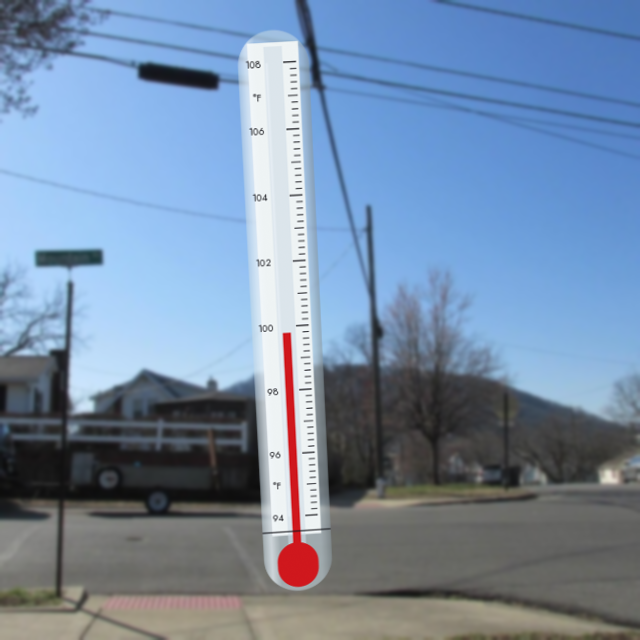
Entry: 99.8 °F
